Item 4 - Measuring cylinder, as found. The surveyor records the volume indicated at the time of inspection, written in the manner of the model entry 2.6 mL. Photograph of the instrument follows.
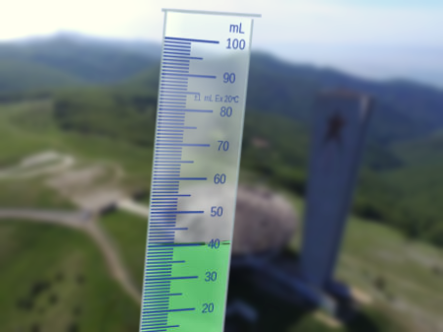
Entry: 40 mL
